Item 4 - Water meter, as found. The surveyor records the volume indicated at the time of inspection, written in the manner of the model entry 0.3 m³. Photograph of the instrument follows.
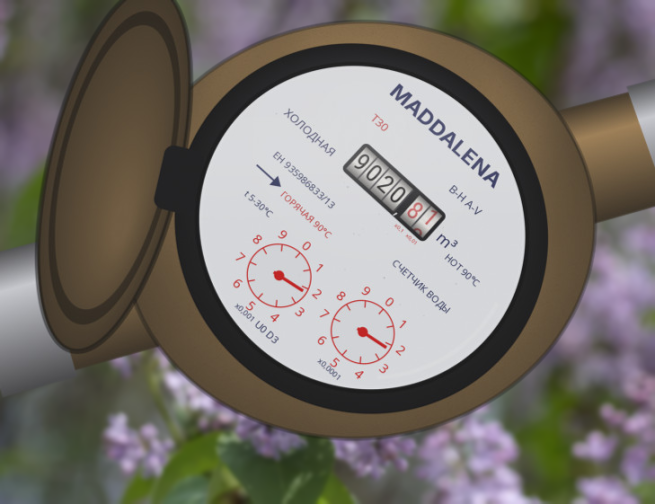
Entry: 9020.8122 m³
